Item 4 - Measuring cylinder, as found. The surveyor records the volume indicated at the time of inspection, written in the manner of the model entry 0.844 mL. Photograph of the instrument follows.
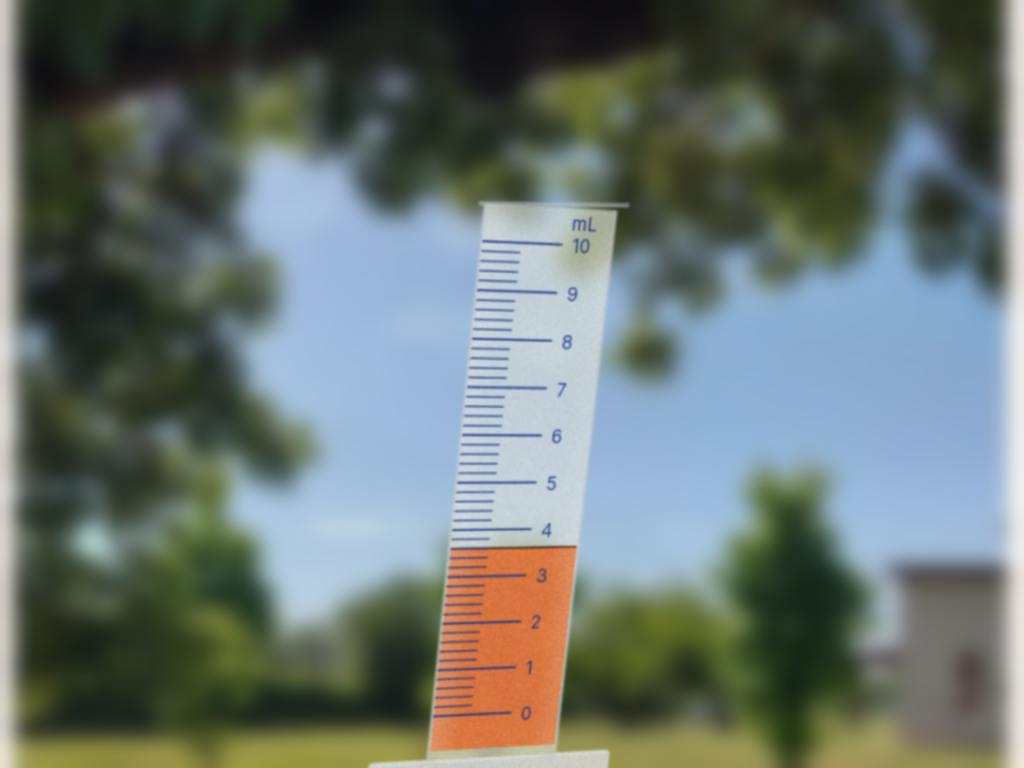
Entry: 3.6 mL
